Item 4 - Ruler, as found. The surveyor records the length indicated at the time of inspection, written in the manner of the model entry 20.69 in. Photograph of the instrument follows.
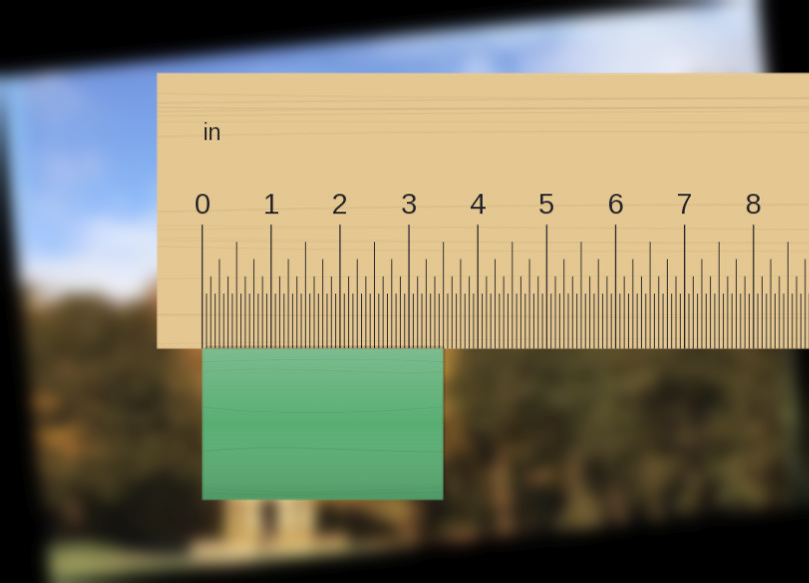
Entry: 3.5 in
